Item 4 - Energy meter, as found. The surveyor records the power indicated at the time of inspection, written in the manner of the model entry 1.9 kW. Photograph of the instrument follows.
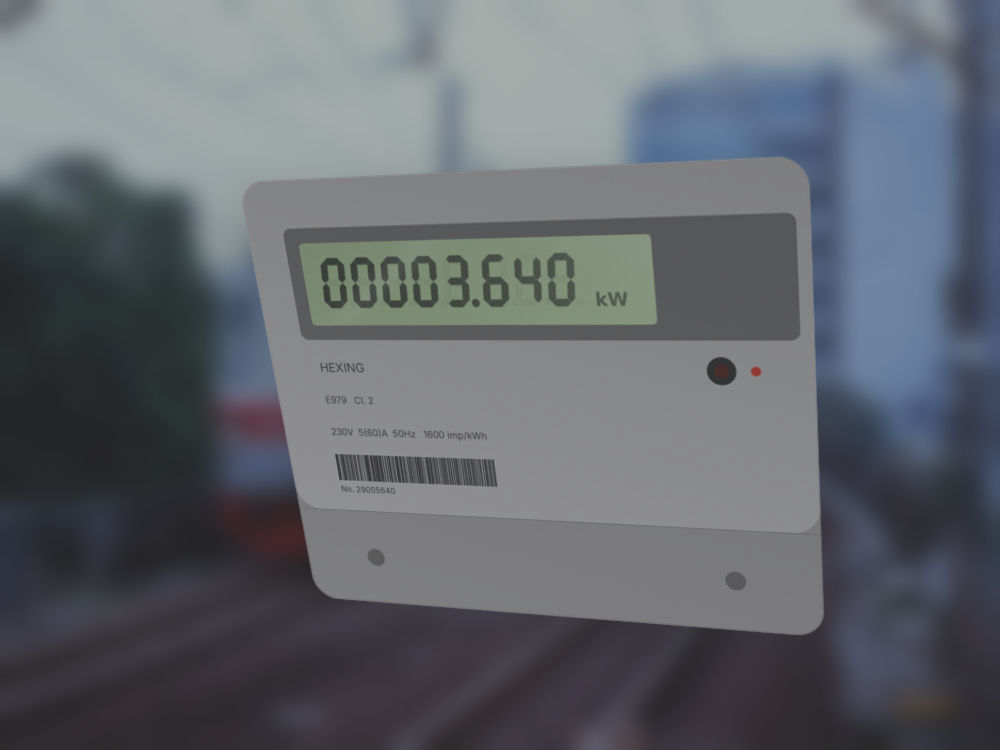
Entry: 3.640 kW
